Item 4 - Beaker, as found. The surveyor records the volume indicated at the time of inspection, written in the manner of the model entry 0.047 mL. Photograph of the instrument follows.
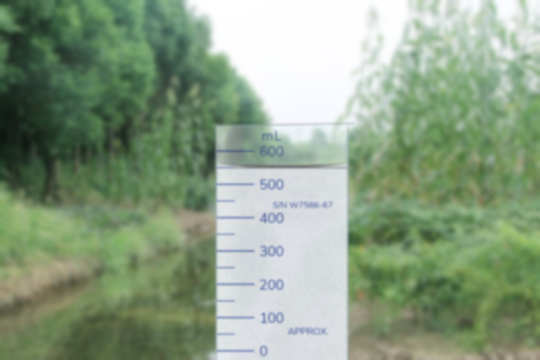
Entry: 550 mL
